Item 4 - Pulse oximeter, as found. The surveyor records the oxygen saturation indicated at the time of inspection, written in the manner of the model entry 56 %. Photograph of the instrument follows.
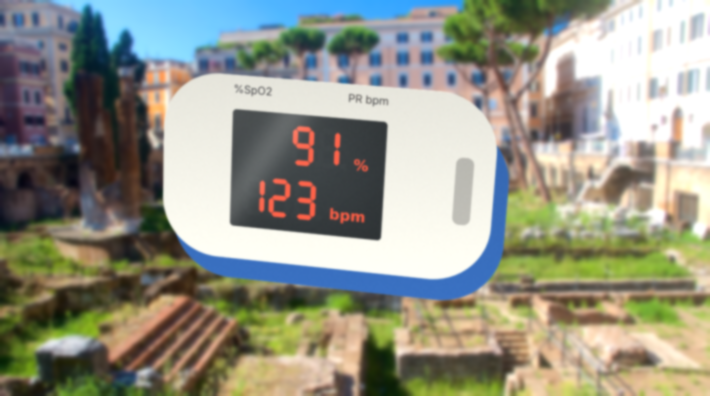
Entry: 91 %
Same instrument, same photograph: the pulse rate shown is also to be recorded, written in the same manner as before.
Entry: 123 bpm
